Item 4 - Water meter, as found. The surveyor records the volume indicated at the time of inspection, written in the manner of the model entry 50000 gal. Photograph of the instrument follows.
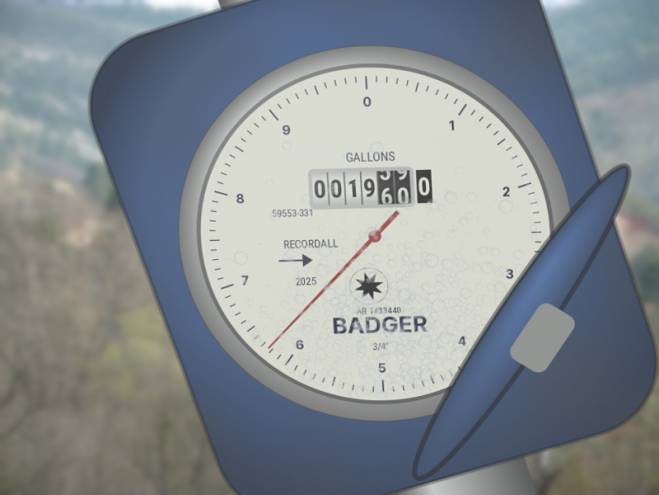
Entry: 19596.2 gal
